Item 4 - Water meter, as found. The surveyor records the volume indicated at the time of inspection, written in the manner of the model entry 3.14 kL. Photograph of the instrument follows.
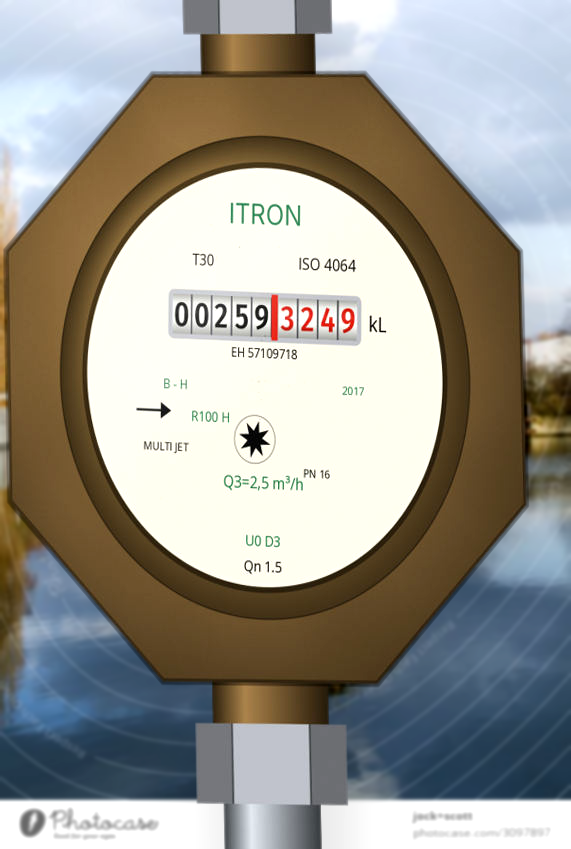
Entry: 259.3249 kL
